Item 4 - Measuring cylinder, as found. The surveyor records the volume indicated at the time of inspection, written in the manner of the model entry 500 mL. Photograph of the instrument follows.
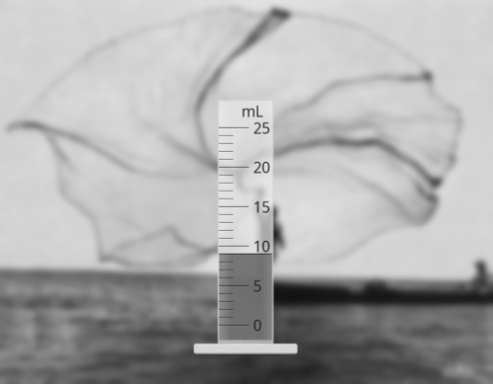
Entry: 9 mL
